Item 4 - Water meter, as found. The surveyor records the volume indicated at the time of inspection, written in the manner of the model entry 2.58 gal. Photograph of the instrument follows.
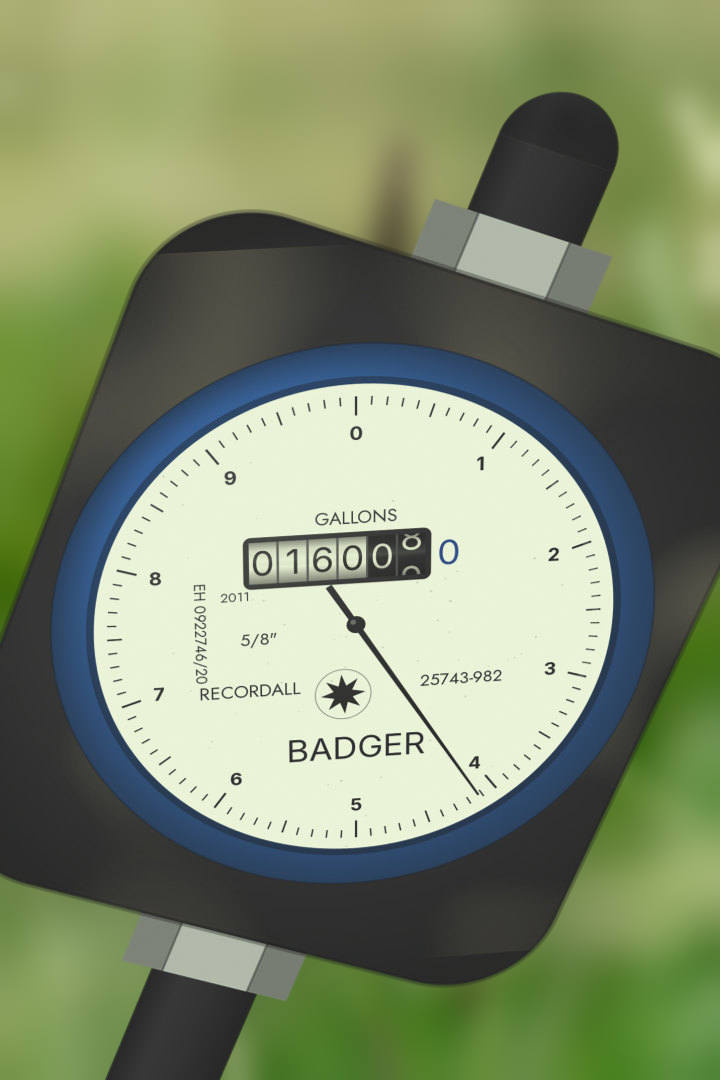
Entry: 160084.1 gal
